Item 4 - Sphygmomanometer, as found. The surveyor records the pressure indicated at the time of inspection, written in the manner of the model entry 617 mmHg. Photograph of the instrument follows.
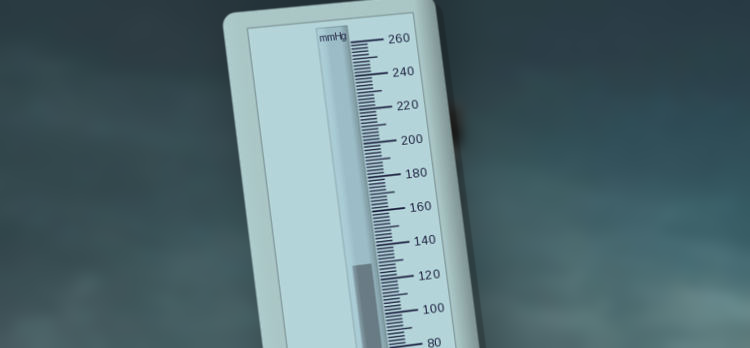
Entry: 130 mmHg
